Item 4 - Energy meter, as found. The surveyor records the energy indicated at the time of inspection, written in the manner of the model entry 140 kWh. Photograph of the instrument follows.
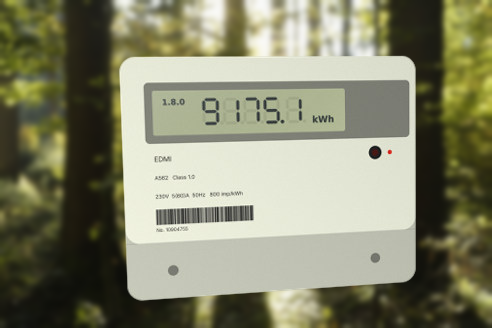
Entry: 9175.1 kWh
